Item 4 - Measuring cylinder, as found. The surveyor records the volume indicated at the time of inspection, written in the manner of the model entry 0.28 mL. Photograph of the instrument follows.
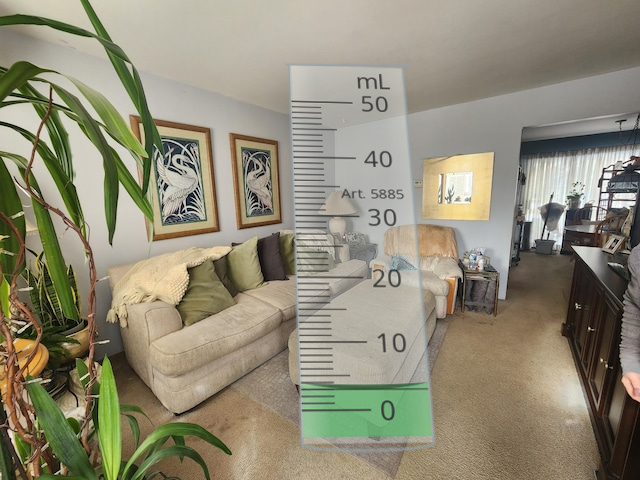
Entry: 3 mL
